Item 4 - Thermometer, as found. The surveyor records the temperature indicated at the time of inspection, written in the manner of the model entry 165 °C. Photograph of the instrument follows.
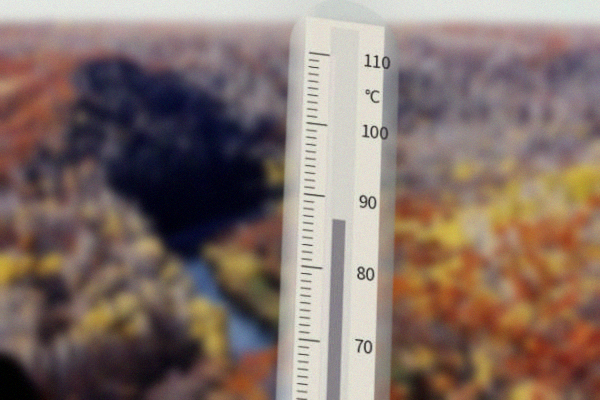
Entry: 87 °C
